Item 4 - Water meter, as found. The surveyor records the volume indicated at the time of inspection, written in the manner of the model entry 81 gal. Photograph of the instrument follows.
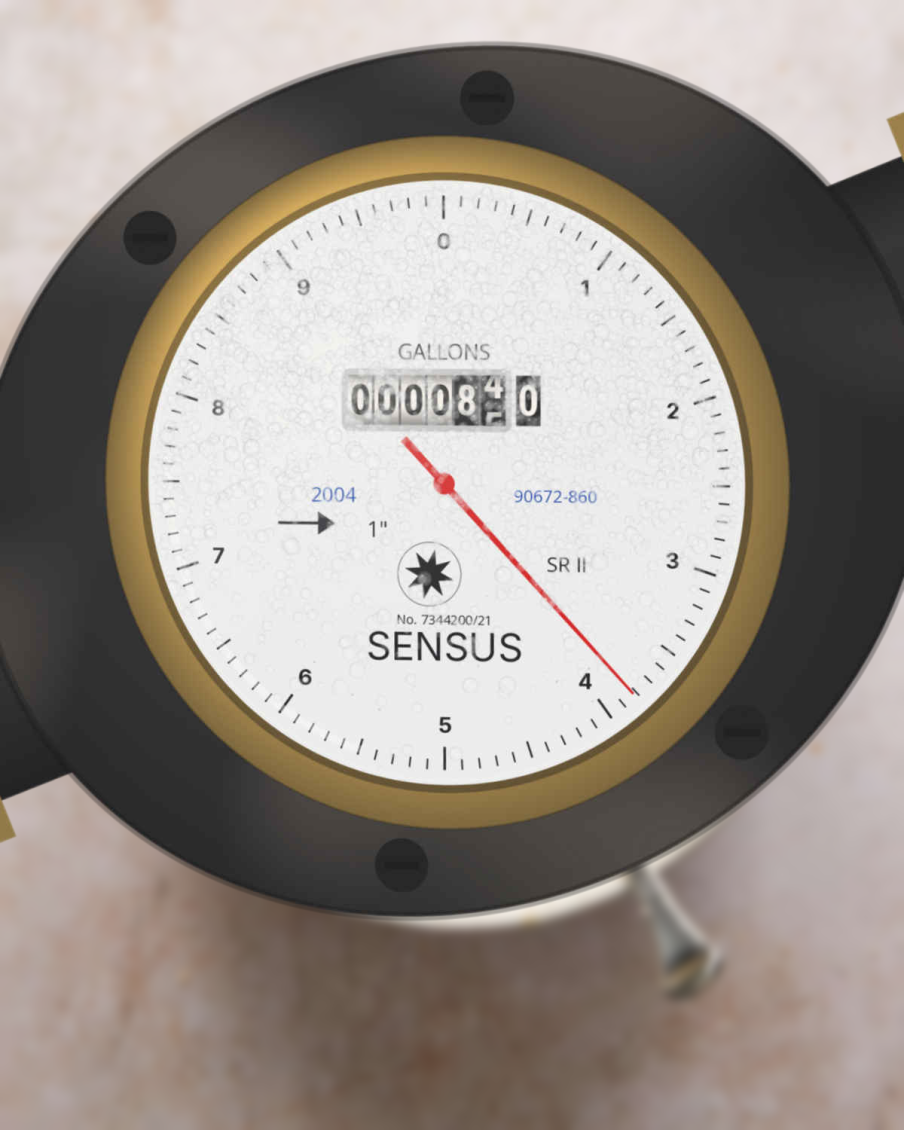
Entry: 843.8 gal
